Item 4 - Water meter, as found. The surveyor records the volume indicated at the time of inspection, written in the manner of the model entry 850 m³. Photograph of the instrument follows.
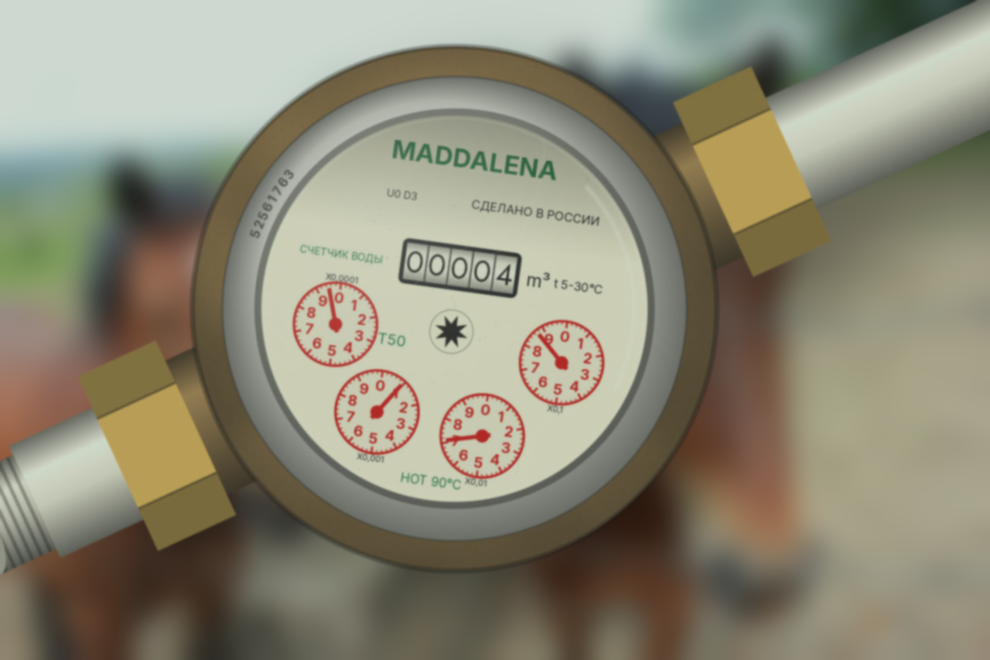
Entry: 4.8709 m³
